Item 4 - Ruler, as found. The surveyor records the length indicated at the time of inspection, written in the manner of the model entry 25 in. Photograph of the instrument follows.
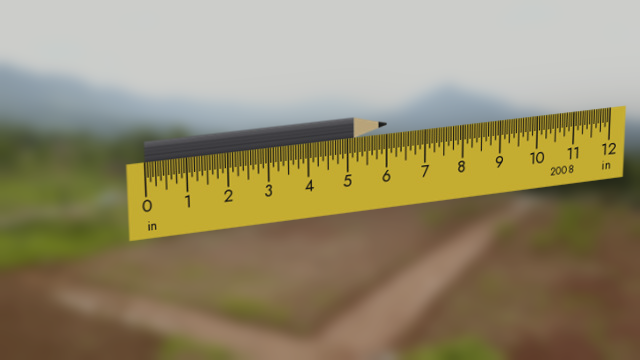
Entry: 6 in
